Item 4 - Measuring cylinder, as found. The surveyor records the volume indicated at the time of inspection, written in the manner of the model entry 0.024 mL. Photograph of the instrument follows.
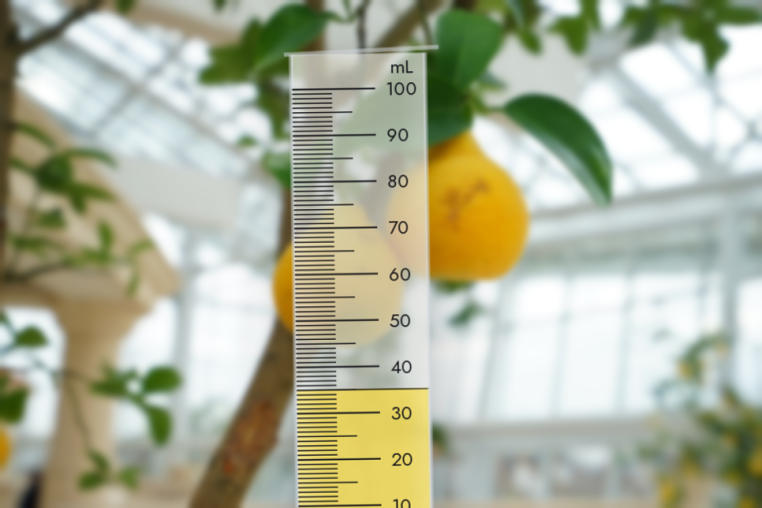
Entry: 35 mL
